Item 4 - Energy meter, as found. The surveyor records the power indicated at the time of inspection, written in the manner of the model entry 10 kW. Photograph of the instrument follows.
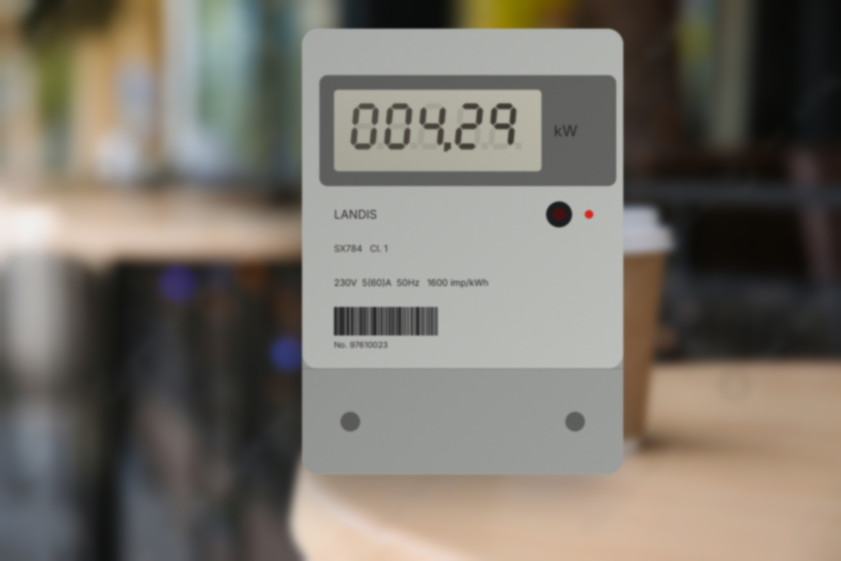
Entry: 4.29 kW
